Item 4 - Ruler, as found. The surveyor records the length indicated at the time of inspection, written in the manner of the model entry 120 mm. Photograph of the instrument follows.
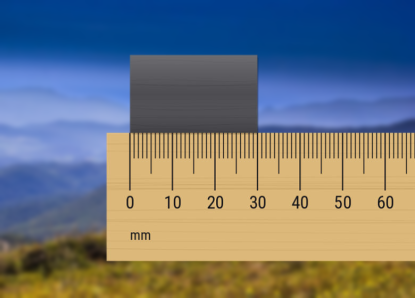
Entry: 30 mm
